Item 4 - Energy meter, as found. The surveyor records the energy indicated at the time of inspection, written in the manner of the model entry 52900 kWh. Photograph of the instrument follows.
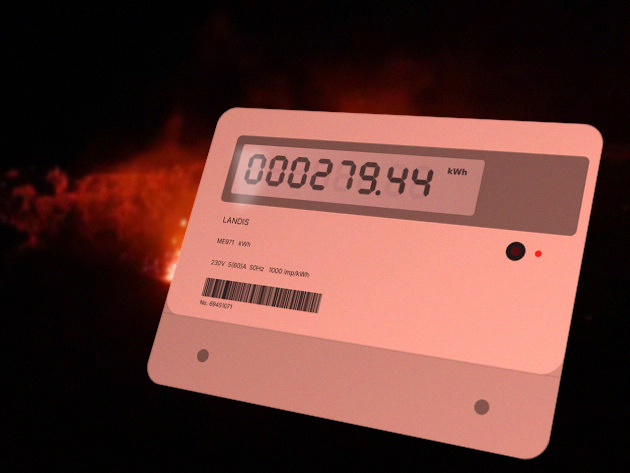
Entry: 279.44 kWh
